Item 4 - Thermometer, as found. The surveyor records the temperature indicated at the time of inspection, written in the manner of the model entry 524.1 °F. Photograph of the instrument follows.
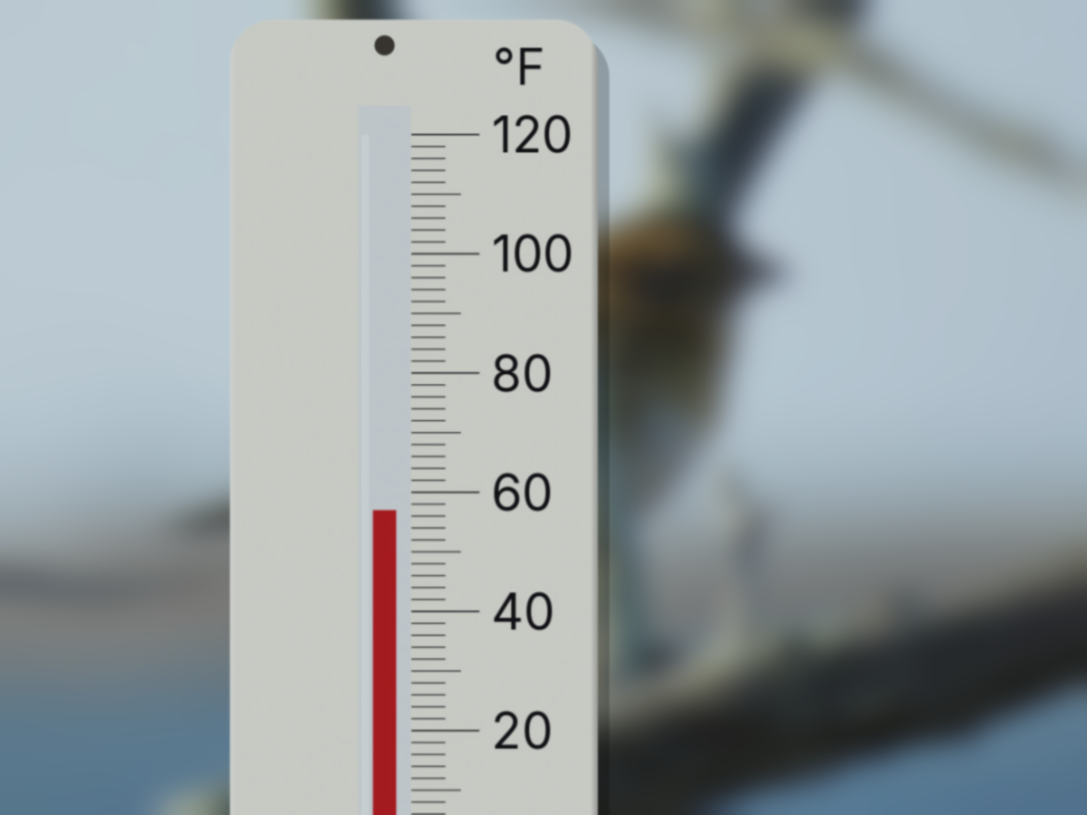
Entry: 57 °F
